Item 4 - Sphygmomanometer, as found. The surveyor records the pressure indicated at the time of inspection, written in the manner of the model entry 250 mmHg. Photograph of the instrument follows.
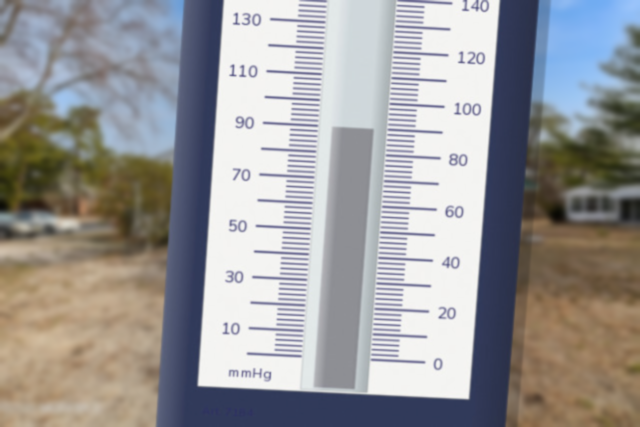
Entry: 90 mmHg
